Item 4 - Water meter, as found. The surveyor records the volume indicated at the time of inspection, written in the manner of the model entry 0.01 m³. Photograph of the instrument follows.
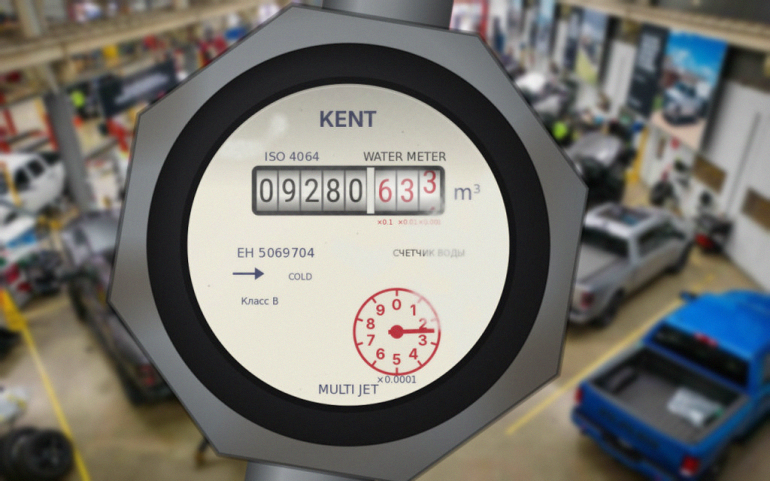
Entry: 9280.6332 m³
